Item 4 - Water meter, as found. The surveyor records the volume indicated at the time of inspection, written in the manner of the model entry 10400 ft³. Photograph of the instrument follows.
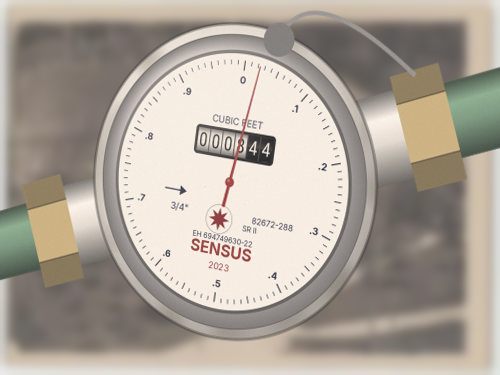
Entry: 844.02 ft³
